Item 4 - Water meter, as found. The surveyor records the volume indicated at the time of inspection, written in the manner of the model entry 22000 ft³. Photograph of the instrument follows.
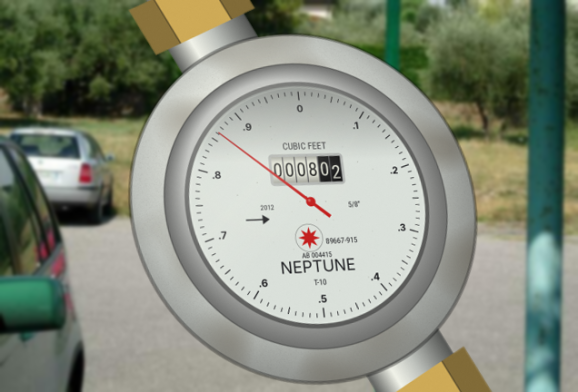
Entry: 801.86 ft³
